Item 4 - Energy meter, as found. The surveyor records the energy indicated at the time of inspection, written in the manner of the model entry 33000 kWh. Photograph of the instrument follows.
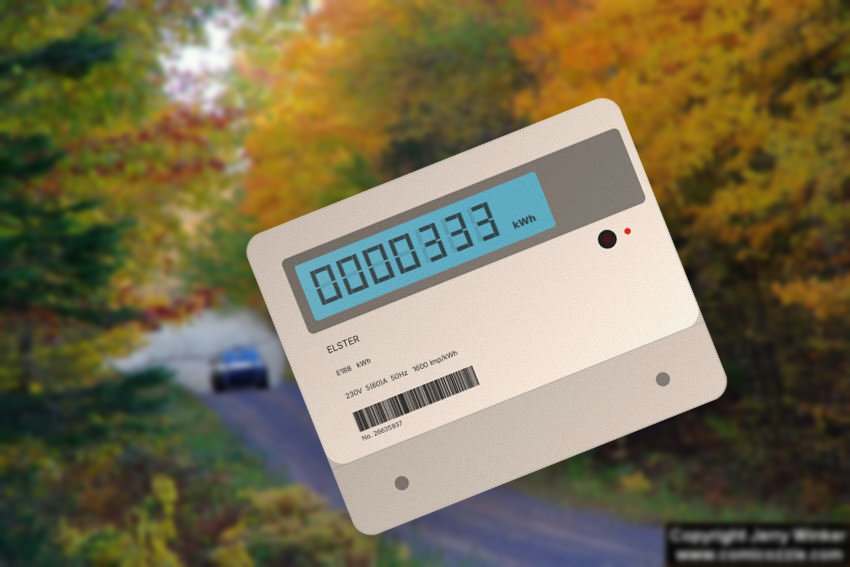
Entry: 333 kWh
